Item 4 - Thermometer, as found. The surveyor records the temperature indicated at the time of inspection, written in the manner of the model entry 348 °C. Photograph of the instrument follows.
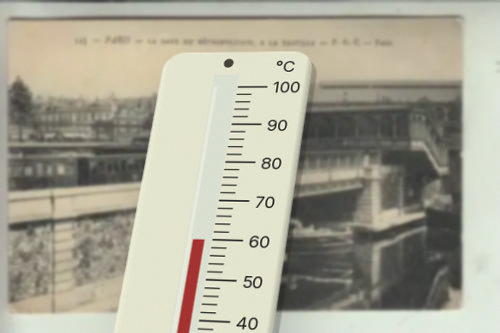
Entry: 60 °C
